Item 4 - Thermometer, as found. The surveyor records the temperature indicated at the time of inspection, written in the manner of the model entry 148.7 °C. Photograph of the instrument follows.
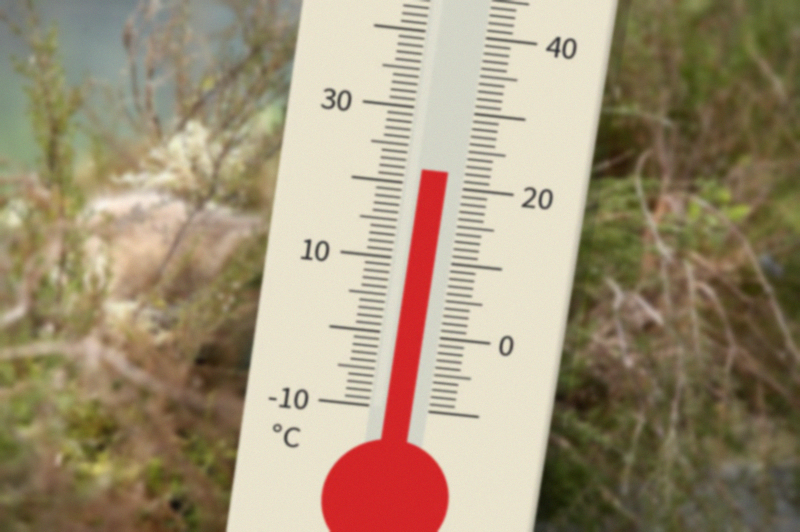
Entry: 22 °C
